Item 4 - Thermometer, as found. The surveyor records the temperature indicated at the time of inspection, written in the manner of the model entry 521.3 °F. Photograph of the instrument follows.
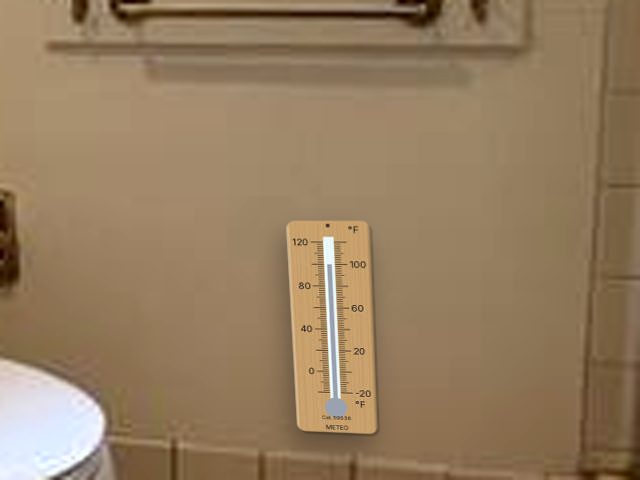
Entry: 100 °F
